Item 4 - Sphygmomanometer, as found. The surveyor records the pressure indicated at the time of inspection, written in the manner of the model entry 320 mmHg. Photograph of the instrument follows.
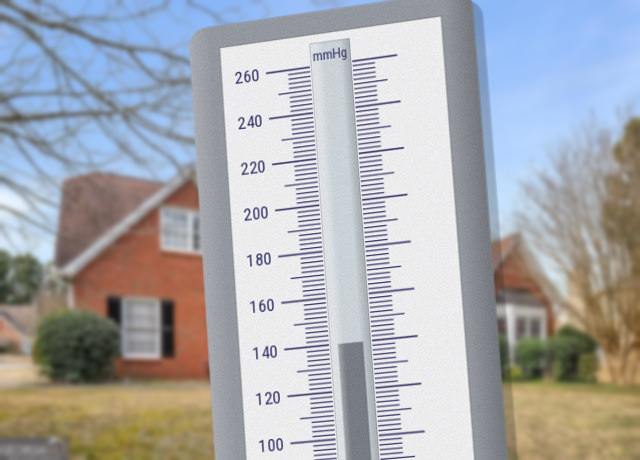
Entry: 140 mmHg
